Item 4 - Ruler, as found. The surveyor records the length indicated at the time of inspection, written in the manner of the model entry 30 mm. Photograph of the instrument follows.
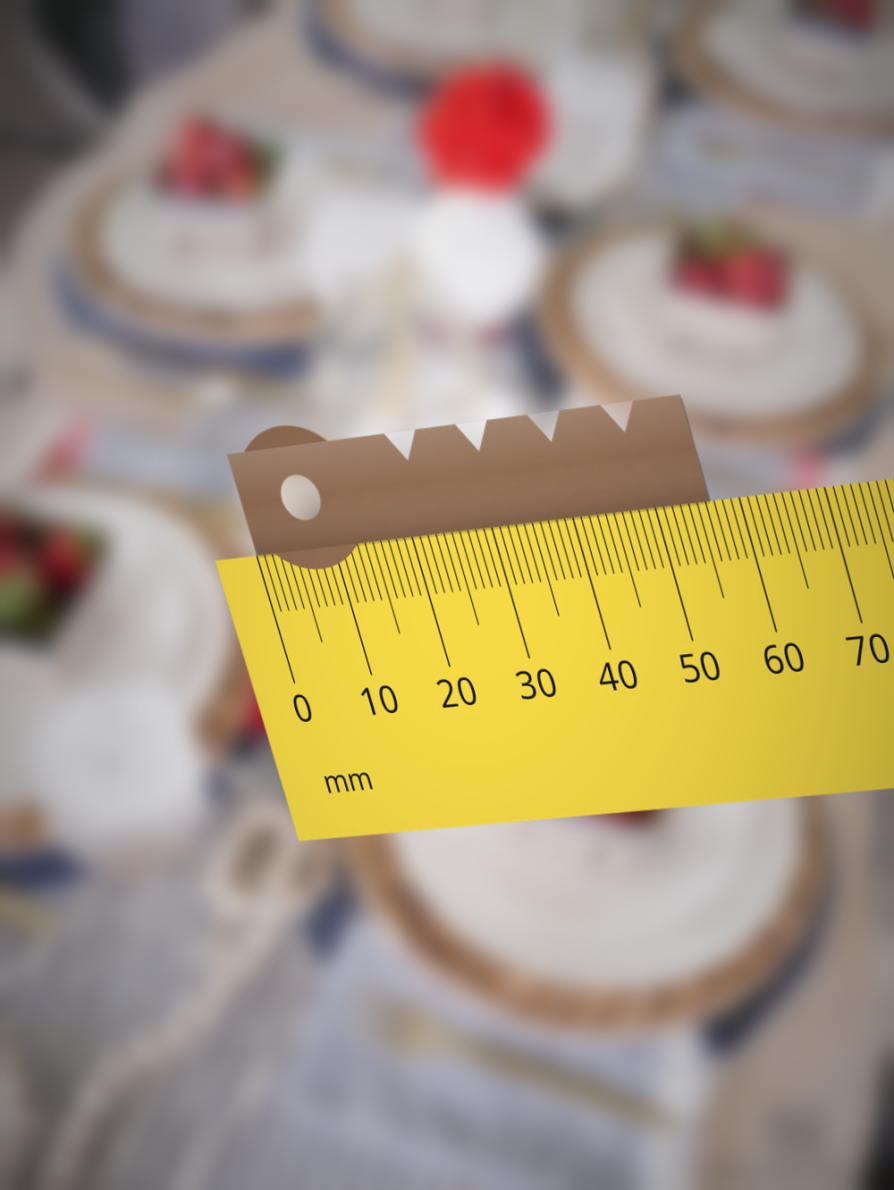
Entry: 56.5 mm
